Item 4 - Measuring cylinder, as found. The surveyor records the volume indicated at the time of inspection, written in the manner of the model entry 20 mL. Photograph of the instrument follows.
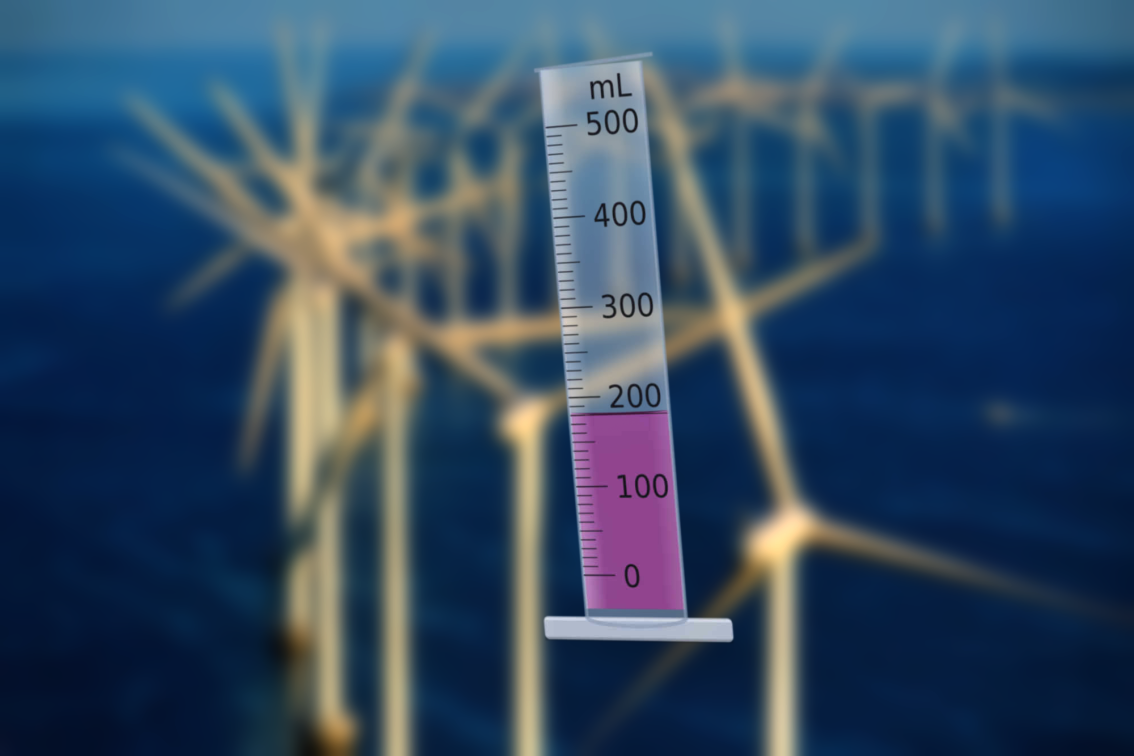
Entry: 180 mL
